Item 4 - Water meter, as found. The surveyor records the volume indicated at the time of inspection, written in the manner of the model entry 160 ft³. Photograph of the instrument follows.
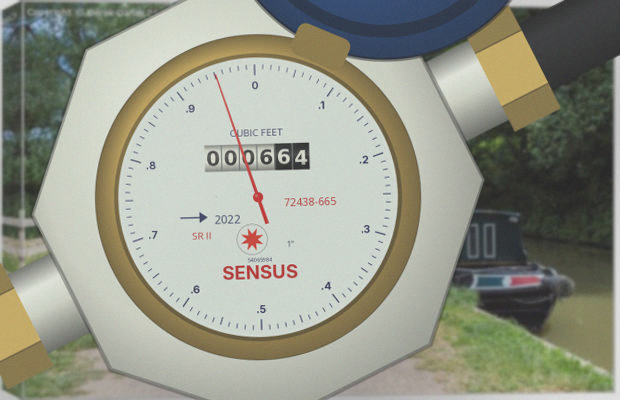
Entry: 663.95 ft³
